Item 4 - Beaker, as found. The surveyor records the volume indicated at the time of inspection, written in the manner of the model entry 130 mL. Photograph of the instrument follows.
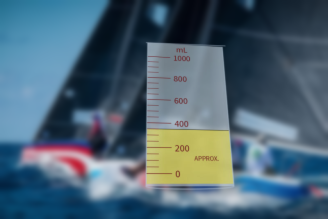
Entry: 350 mL
